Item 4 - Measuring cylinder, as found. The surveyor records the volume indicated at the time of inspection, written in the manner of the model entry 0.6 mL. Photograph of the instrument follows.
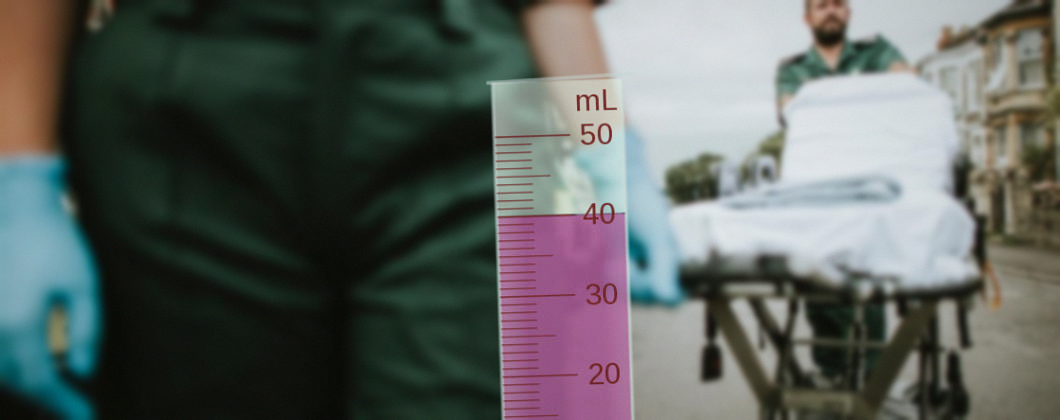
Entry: 40 mL
